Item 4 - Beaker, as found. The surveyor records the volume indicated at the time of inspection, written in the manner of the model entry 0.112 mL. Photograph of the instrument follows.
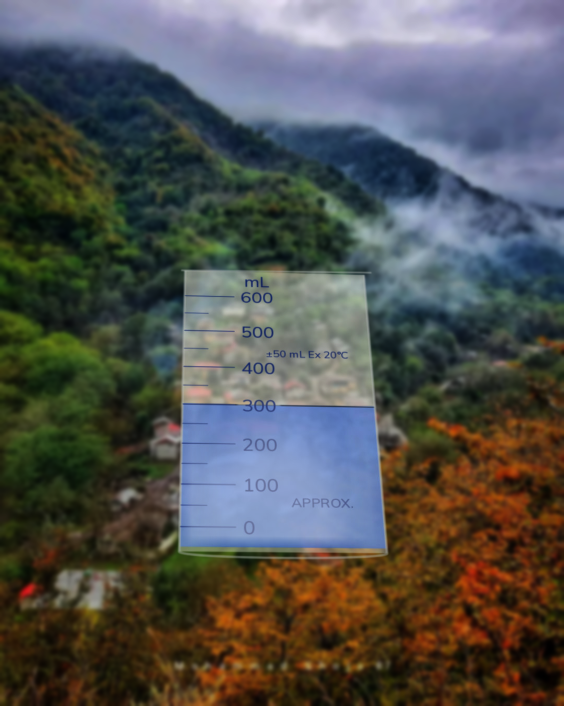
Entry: 300 mL
